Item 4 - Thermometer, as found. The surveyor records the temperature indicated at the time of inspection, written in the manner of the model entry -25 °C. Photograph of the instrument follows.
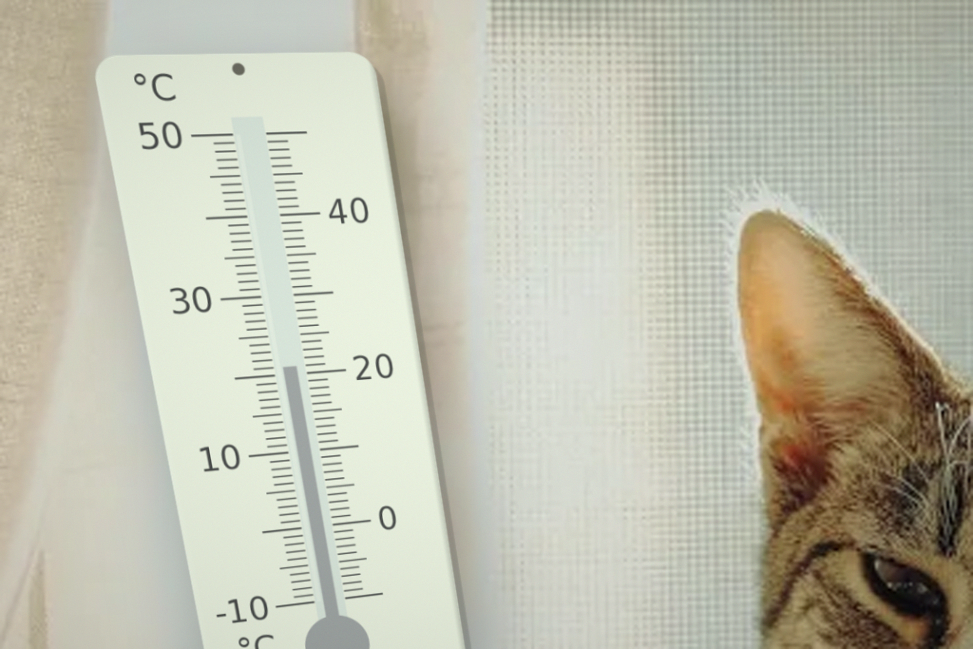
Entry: 21 °C
